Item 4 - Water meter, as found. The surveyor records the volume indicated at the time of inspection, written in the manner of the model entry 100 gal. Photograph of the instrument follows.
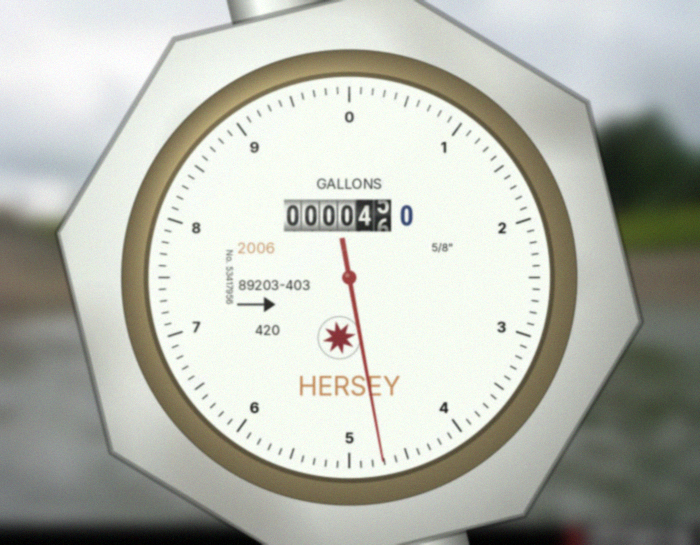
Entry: 454.7 gal
